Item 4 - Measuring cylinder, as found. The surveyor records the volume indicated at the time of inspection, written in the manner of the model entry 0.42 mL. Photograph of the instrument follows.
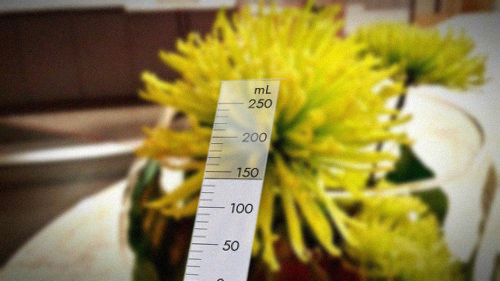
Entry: 140 mL
